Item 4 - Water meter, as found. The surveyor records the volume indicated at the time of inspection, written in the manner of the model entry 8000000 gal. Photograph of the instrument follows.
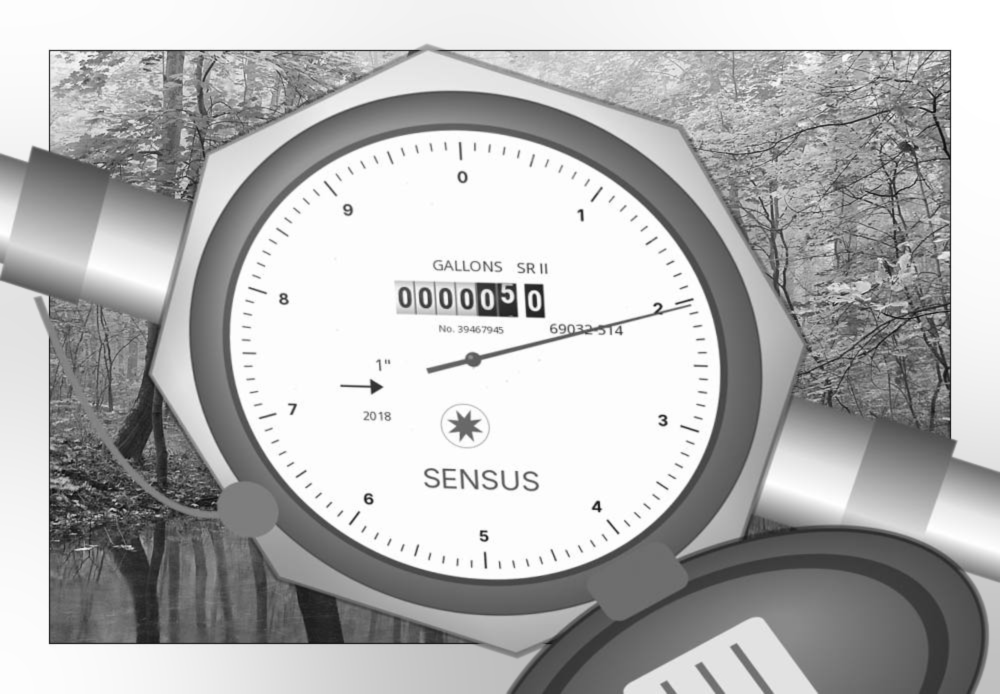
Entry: 52.0 gal
